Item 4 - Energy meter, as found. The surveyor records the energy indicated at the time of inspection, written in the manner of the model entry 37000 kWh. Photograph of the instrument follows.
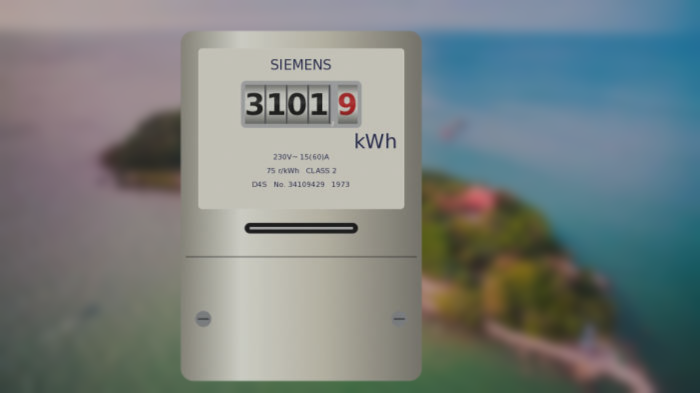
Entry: 3101.9 kWh
